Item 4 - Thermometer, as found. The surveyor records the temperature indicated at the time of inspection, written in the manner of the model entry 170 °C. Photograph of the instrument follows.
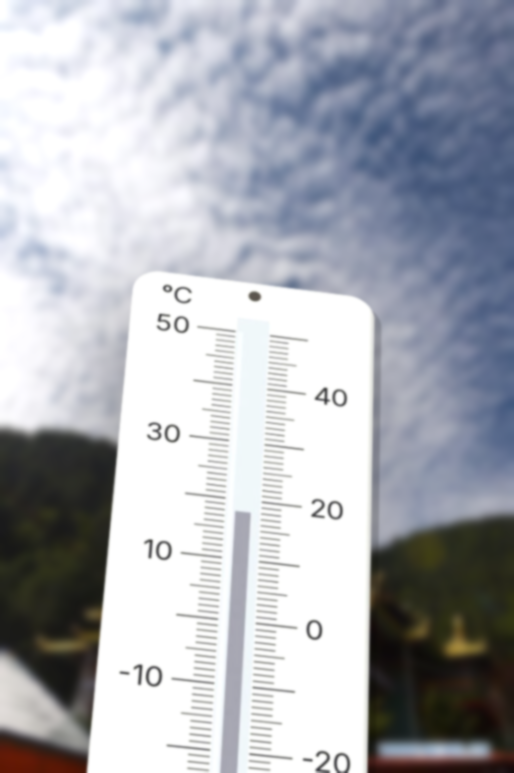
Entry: 18 °C
